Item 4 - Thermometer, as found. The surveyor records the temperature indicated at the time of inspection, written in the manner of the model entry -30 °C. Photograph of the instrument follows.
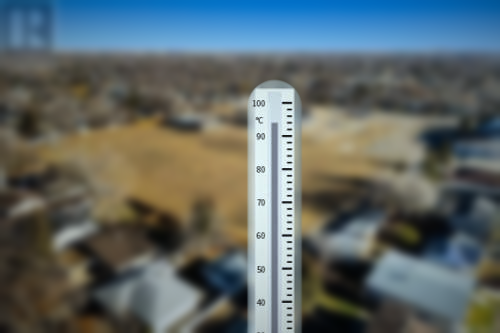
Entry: 94 °C
